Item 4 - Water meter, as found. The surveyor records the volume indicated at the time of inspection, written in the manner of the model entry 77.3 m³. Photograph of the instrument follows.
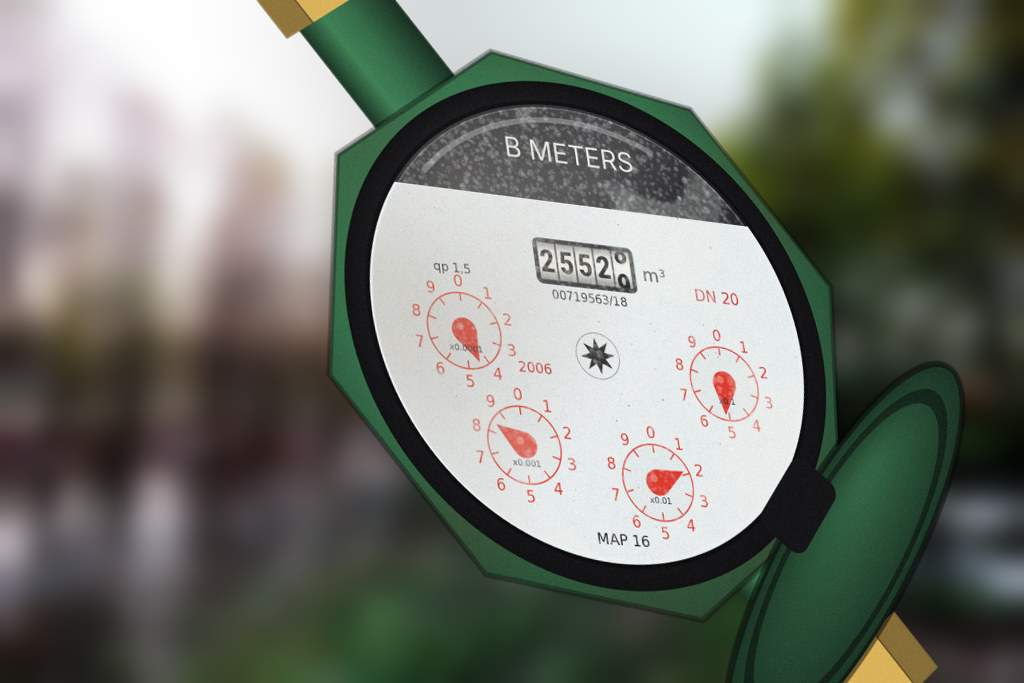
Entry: 25528.5184 m³
